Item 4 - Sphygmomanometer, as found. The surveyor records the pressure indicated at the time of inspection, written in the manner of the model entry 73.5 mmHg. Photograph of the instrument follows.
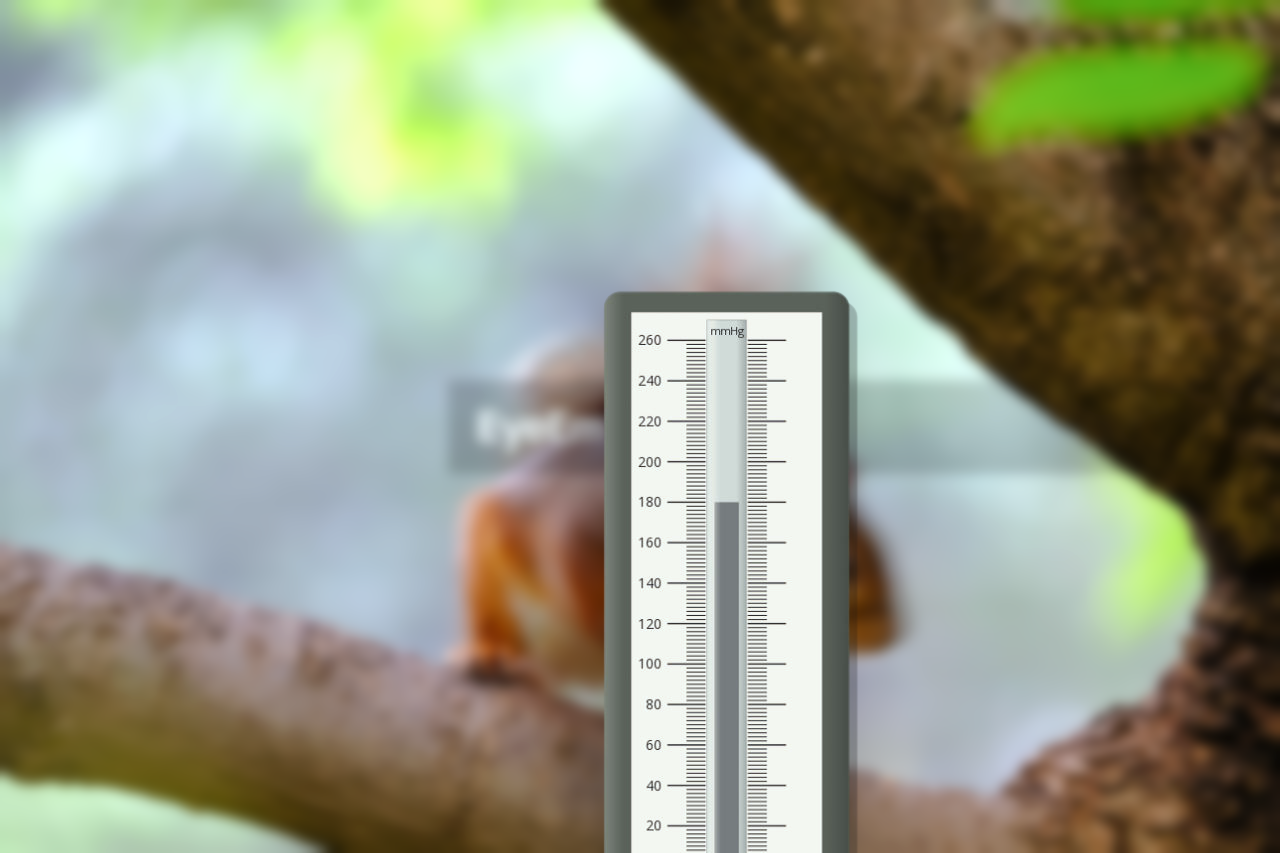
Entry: 180 mmHg
